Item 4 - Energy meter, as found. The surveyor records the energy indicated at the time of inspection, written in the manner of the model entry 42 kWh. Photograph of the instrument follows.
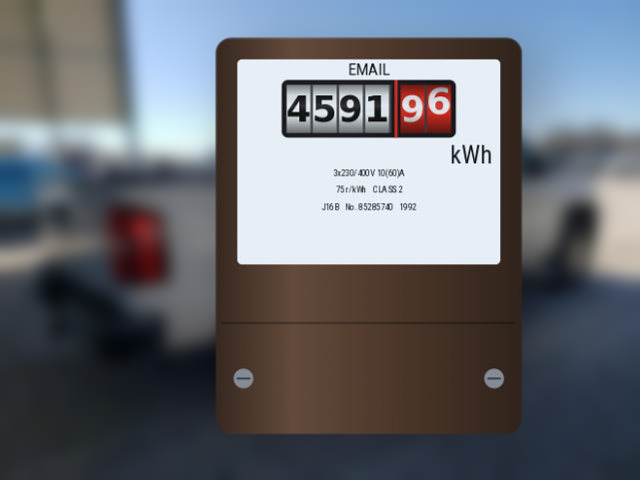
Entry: 4591.96 kWh
